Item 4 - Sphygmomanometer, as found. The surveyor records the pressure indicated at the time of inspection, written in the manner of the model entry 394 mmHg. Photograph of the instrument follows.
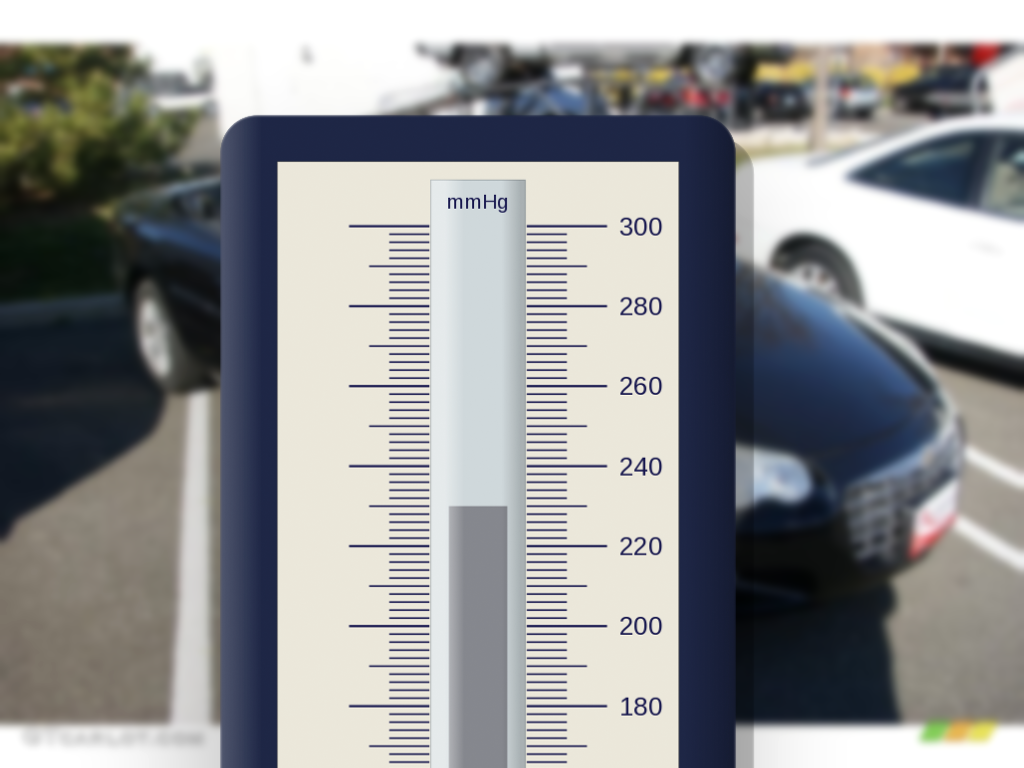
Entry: 230 mmHg
